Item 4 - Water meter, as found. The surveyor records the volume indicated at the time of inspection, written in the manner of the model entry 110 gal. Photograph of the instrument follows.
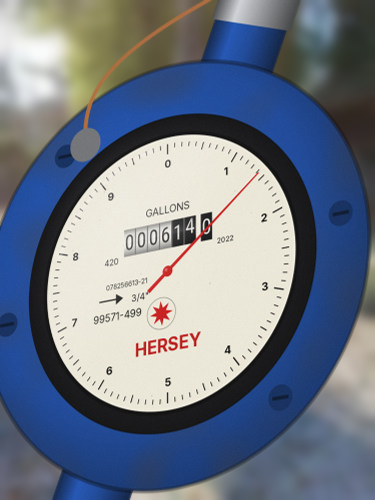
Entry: 6141.4 gal
